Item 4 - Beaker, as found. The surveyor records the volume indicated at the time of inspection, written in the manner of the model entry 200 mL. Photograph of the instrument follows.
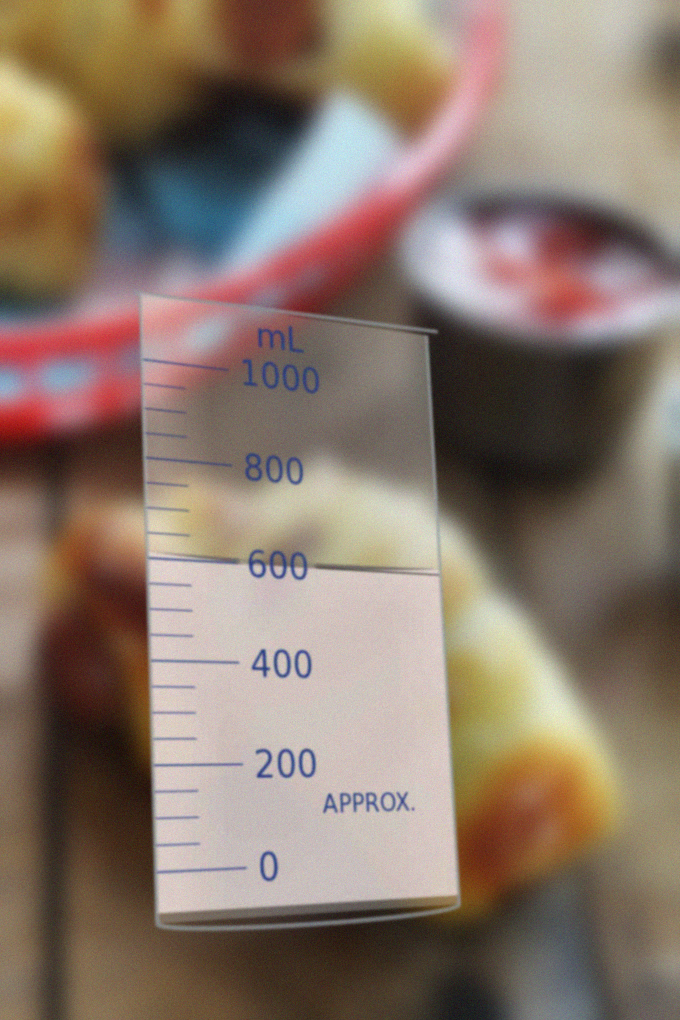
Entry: 600 mL
